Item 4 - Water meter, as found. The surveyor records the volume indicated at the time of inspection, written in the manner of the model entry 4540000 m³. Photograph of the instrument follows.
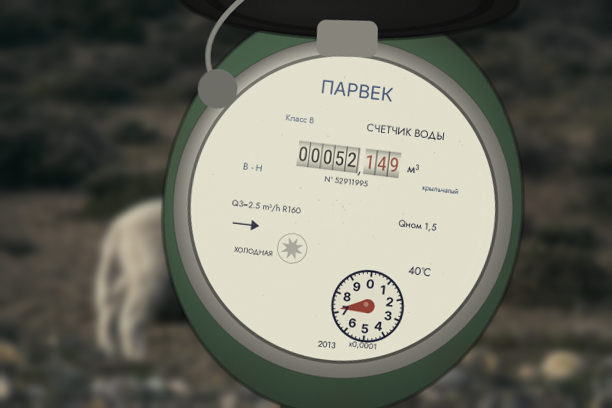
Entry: 52.1497 m³
